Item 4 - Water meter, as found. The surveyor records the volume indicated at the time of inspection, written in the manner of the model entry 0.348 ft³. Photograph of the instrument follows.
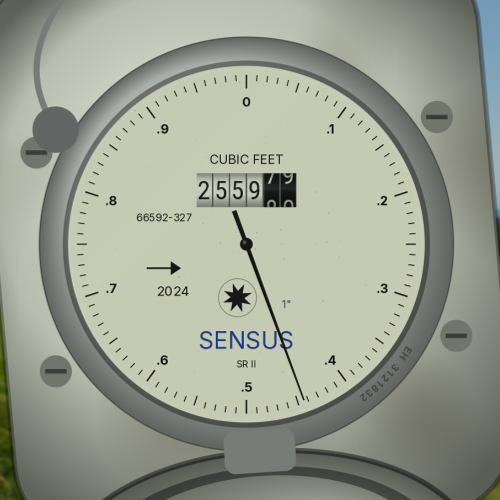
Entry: 255979.44 ft³
